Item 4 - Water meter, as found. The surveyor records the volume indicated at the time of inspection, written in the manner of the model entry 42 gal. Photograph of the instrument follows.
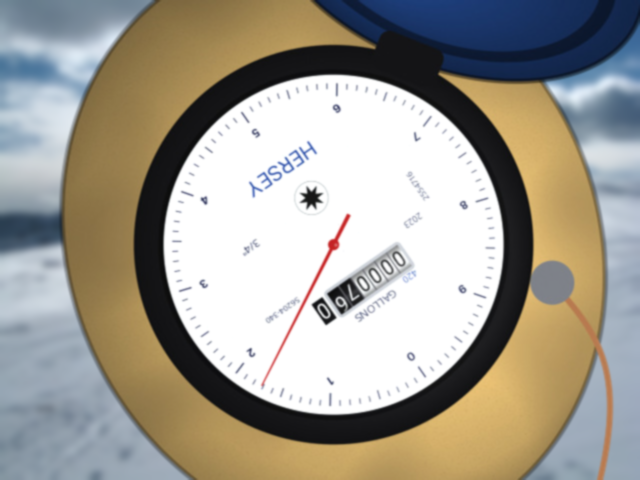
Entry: 761.7 gal
